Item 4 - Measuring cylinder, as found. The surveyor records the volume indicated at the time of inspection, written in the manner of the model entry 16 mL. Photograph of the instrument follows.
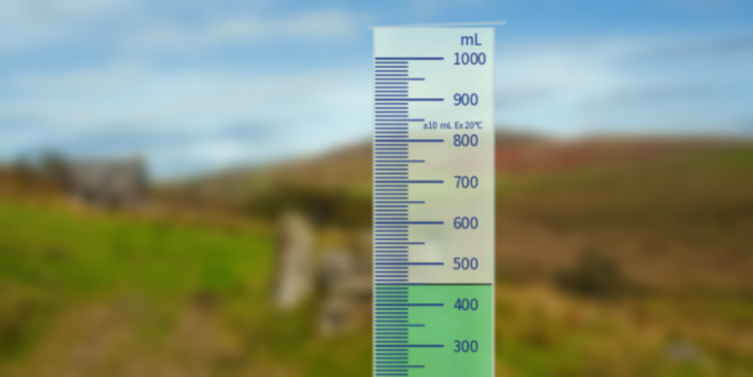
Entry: 450 mL
